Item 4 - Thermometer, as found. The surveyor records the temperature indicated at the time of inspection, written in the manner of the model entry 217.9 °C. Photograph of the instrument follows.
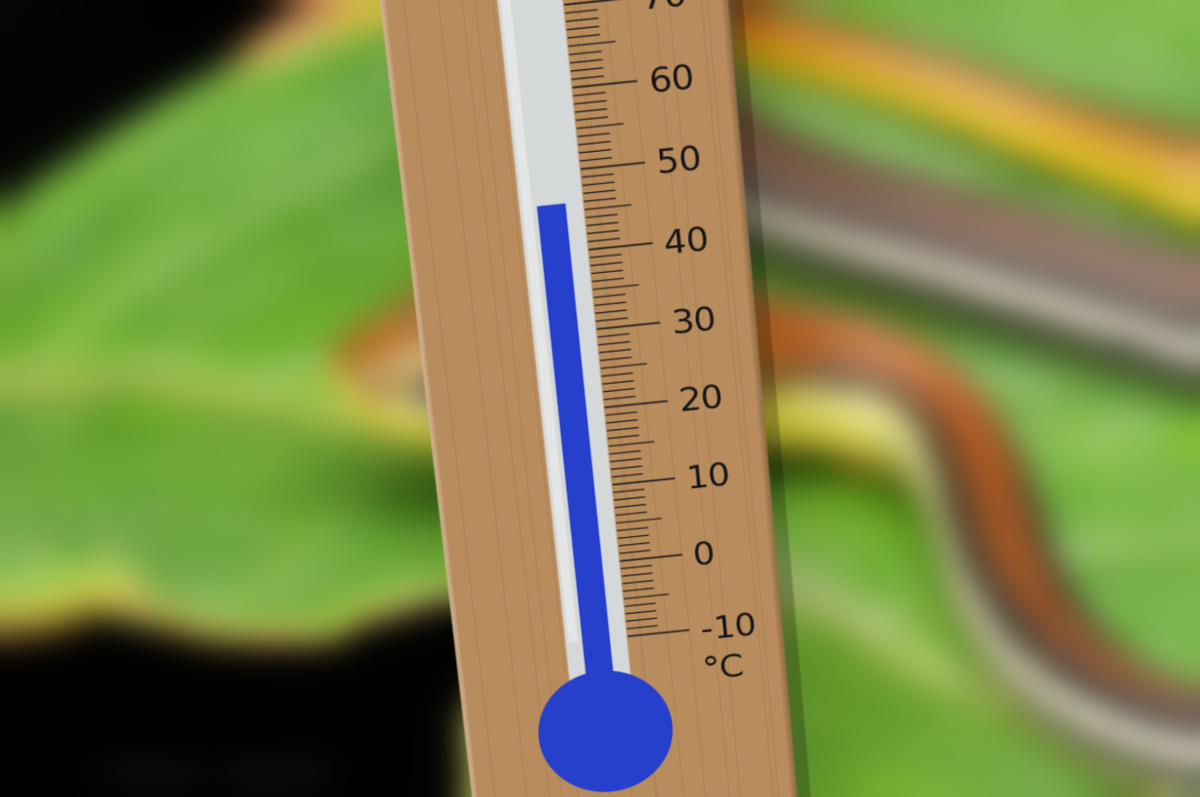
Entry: 46 °C
